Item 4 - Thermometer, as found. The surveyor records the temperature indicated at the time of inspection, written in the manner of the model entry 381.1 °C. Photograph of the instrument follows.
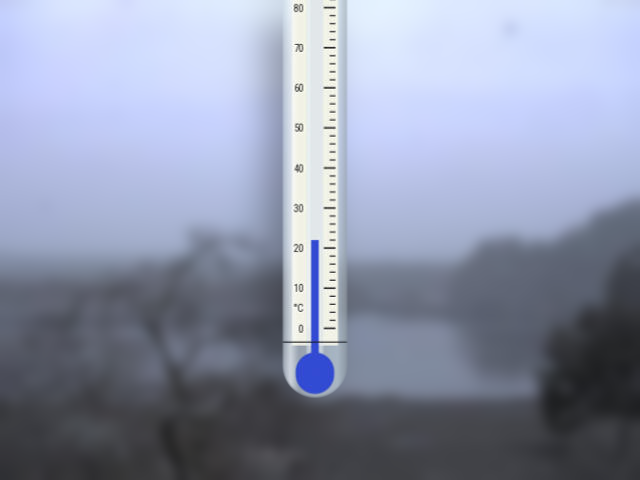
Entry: 22 °C
